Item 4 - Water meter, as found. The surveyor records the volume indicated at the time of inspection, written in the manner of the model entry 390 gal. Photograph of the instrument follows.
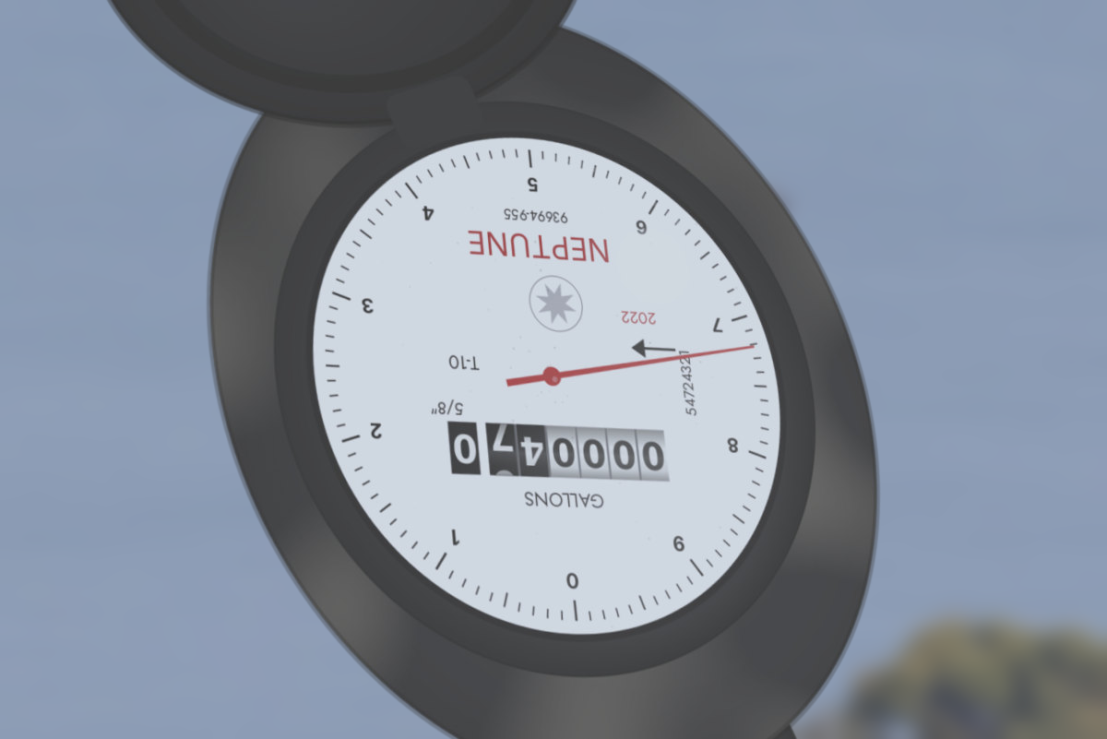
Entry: 467.2 gal
